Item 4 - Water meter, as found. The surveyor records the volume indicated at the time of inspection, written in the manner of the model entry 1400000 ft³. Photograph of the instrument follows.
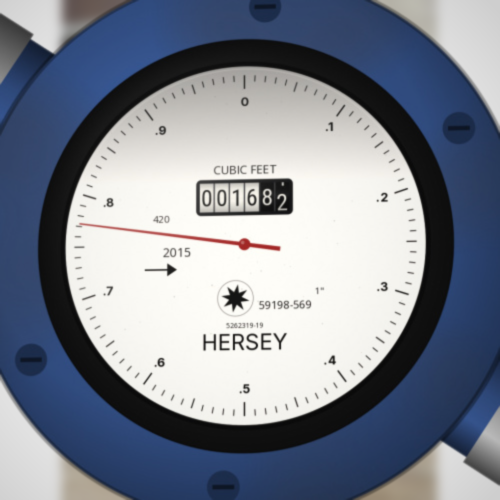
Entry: 1681.77 ft³
